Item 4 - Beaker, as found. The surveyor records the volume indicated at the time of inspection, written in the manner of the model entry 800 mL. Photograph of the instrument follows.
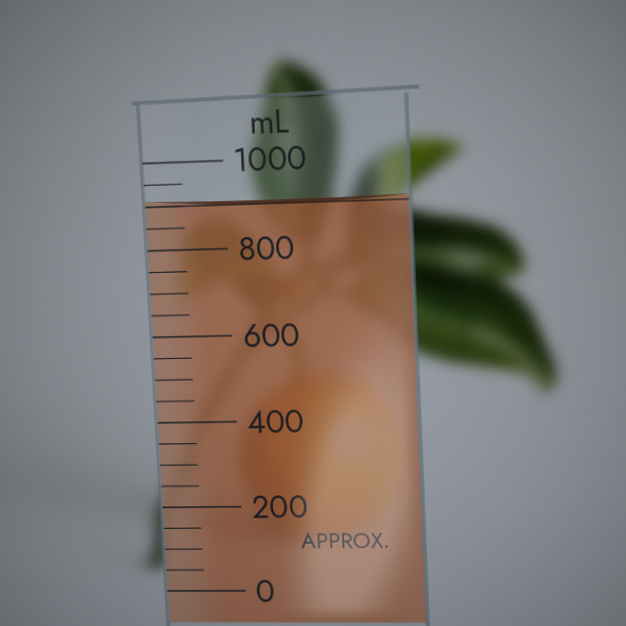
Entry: 900 mL
